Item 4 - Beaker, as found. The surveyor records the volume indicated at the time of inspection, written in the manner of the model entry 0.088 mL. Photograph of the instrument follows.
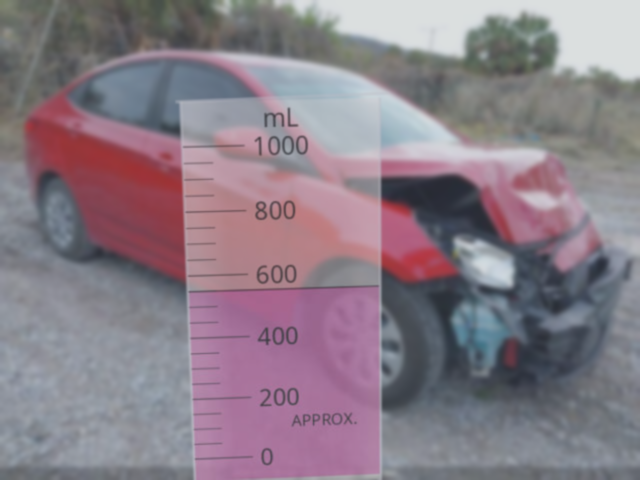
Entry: 550 mL
